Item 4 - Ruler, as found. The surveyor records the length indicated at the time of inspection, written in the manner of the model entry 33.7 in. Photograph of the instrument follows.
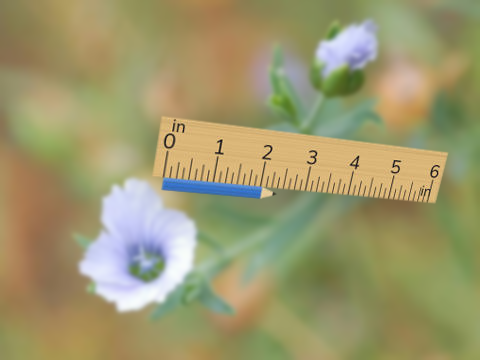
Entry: 2.375 in
